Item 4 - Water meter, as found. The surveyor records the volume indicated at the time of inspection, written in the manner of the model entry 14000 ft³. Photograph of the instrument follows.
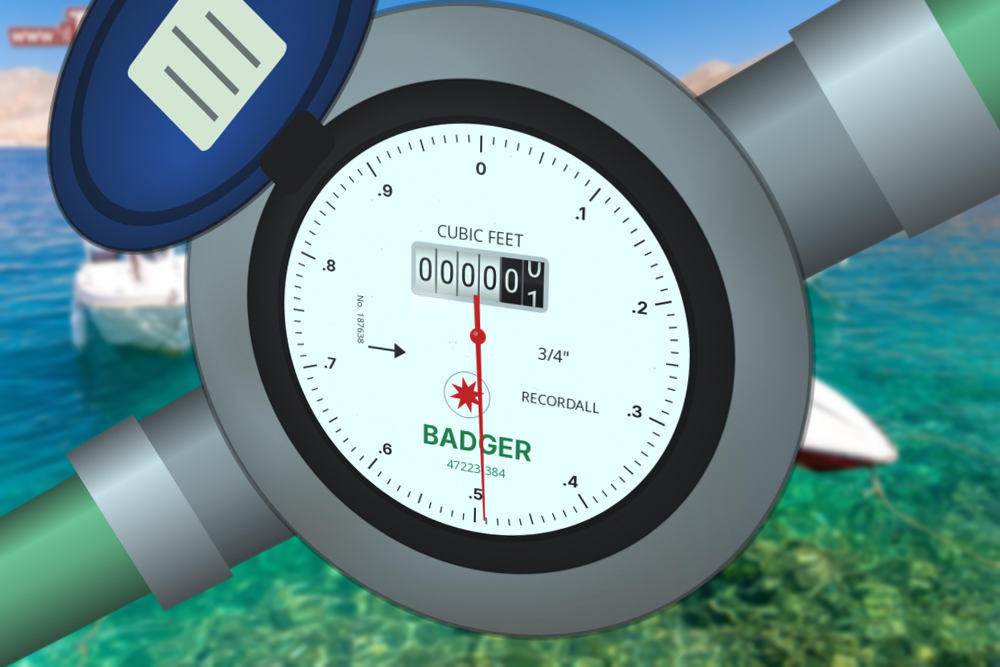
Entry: 0.49 ft³
